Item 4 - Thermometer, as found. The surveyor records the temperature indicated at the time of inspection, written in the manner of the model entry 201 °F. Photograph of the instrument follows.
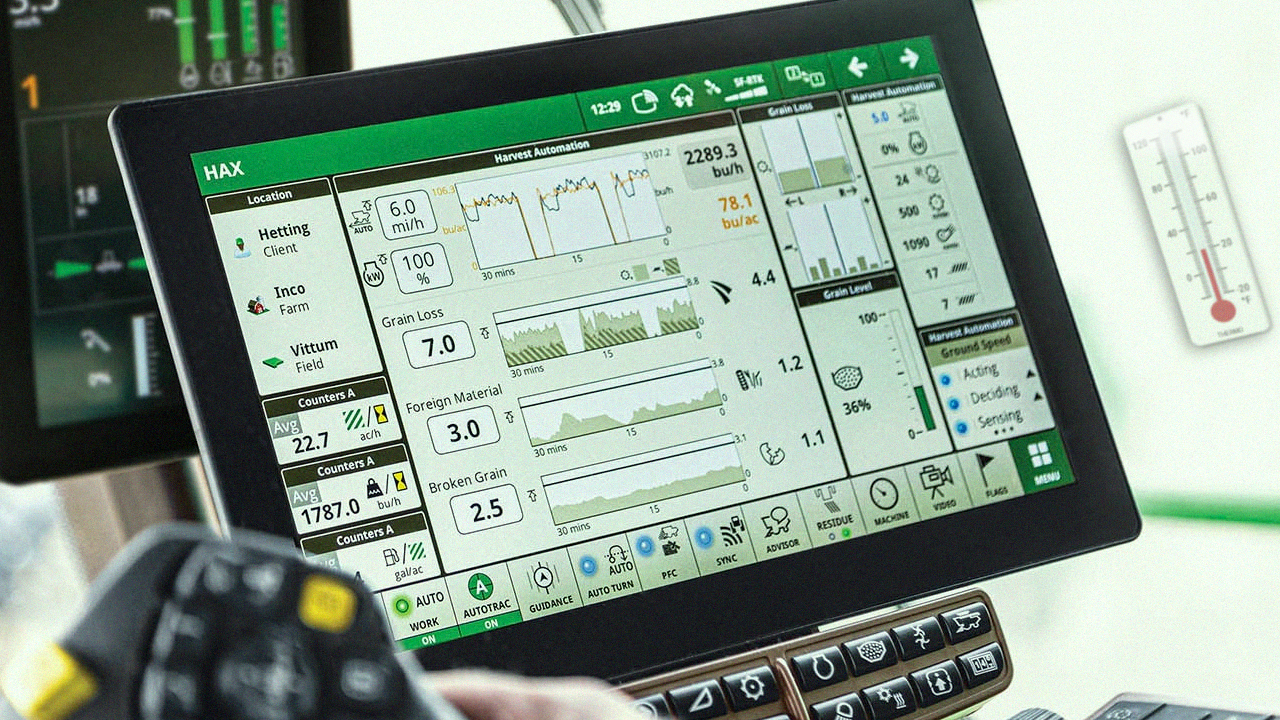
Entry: 20 °F
